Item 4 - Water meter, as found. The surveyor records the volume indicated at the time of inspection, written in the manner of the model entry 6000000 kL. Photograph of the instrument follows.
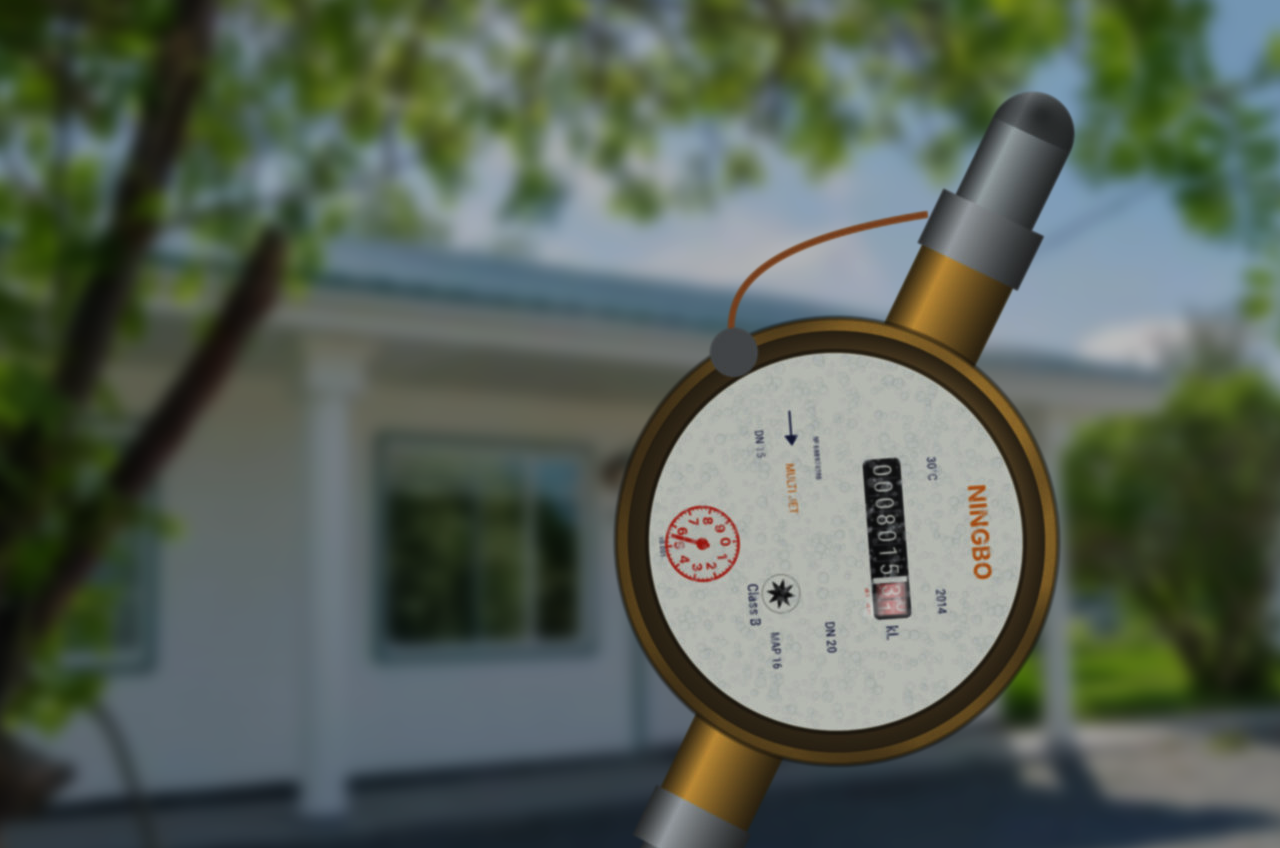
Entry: 8015.305 kL
